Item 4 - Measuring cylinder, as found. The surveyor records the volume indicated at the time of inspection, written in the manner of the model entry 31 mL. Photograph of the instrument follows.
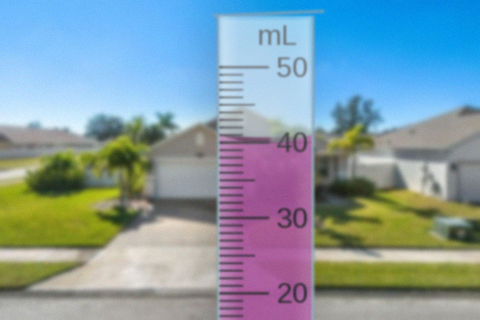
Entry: 40 mL
